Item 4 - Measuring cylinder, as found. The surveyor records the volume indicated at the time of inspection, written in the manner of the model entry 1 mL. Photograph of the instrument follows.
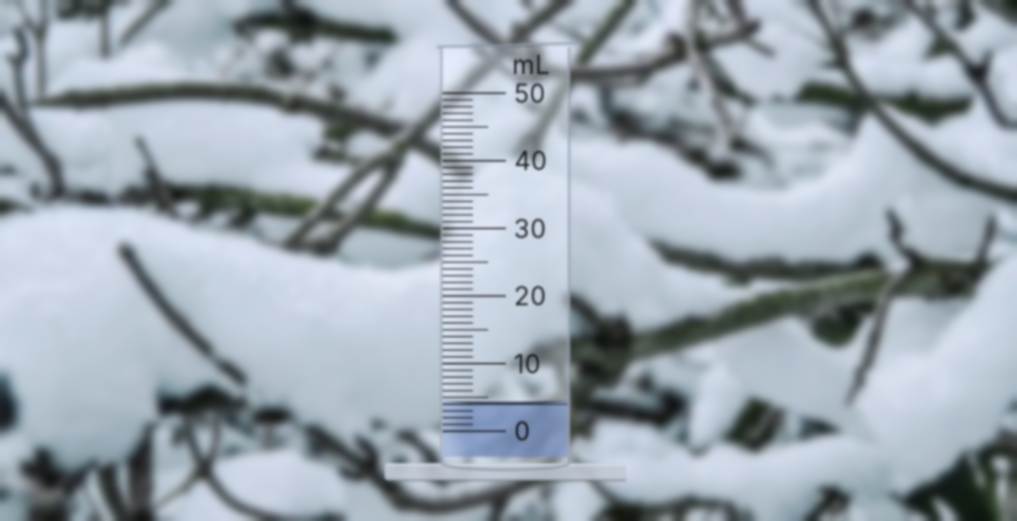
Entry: 4 mL
